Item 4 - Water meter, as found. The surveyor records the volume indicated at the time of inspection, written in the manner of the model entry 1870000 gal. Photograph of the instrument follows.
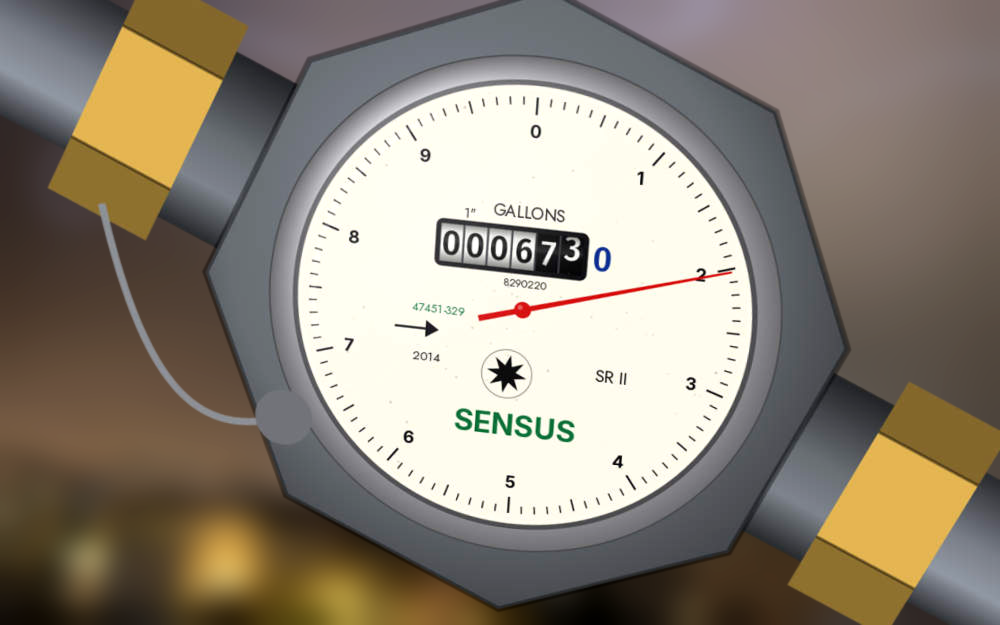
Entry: 6732.0 gal
